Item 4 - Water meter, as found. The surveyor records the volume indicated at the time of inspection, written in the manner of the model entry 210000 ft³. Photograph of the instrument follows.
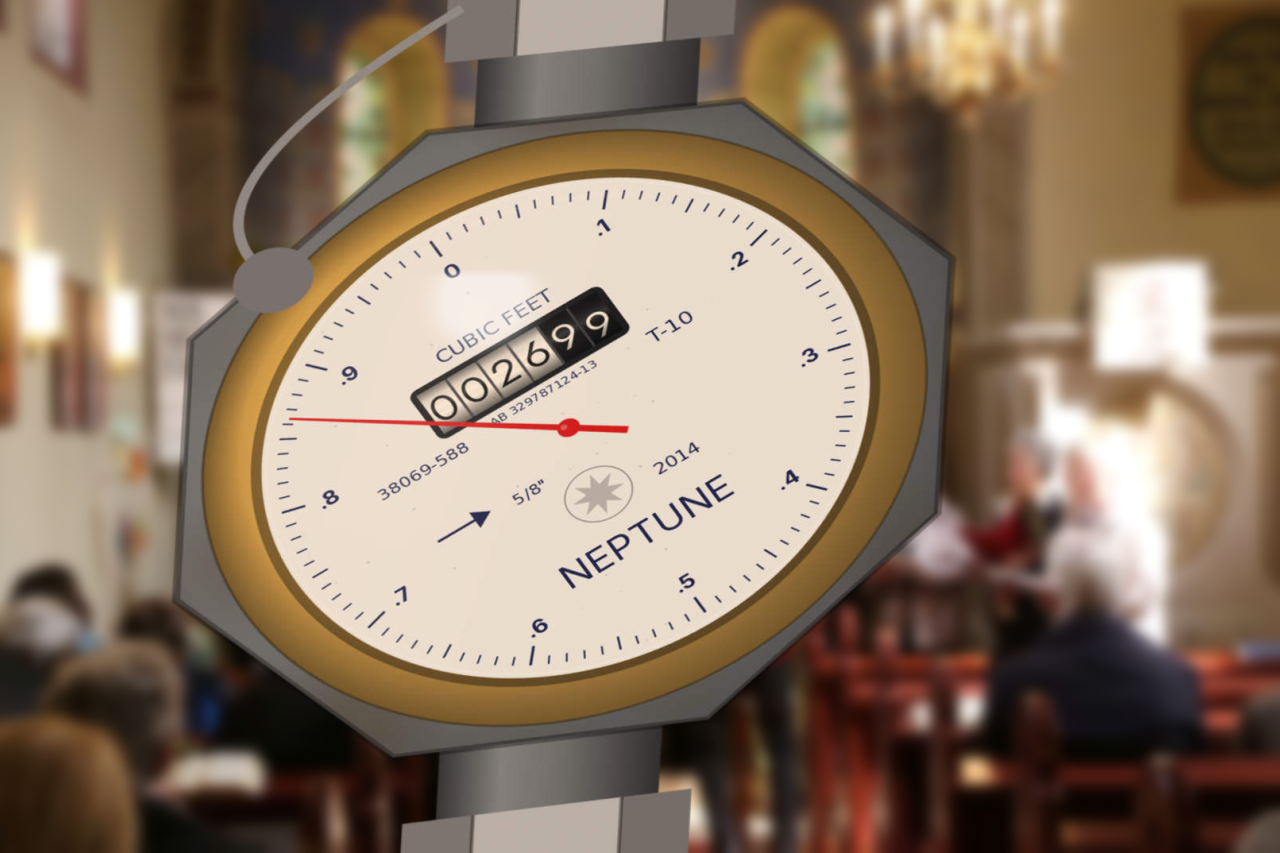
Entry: 2698.86 ft³
